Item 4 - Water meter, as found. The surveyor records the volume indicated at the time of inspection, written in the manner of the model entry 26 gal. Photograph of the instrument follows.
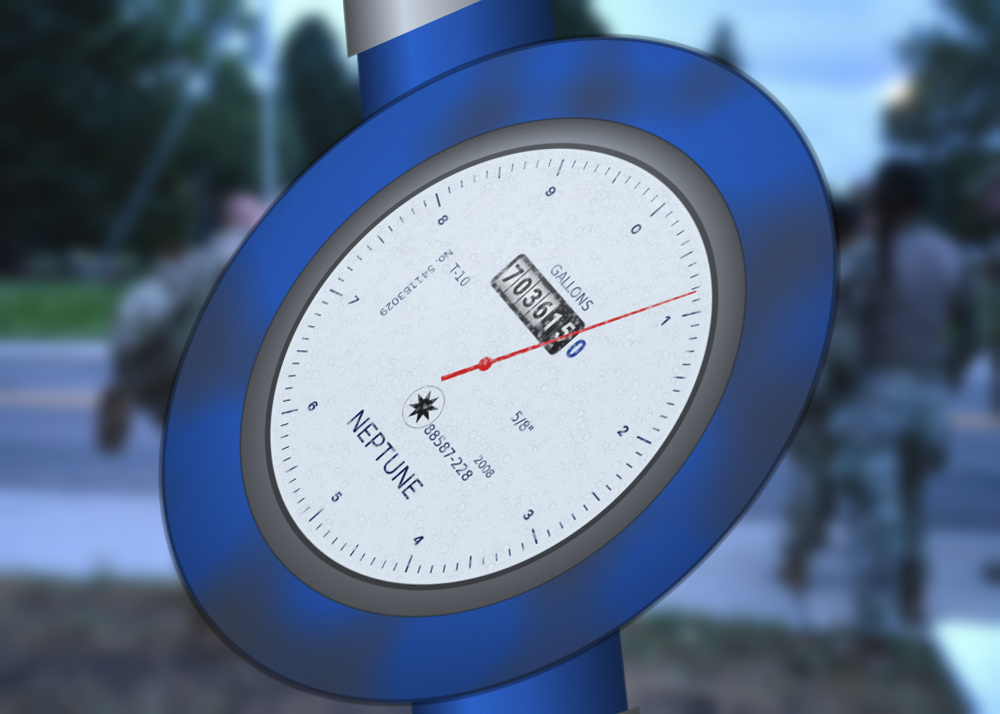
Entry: 7036150.8 gal
